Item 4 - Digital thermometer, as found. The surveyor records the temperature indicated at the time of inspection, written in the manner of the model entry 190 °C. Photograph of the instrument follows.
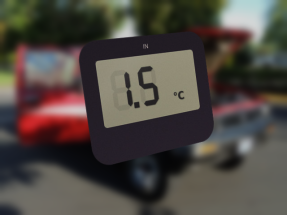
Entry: 1.5 °C
